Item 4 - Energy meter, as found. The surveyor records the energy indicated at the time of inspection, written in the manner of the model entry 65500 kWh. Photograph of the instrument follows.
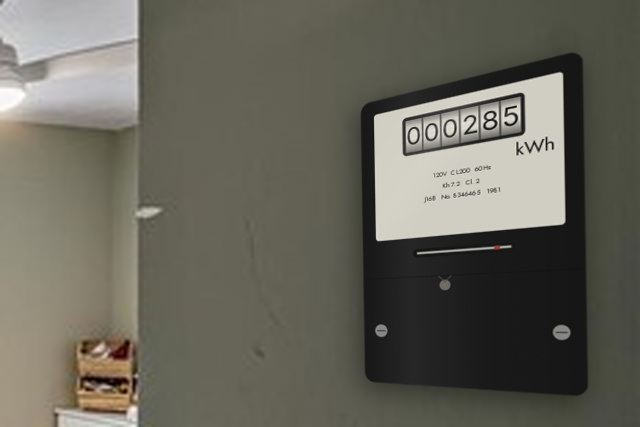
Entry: 285 kWh
